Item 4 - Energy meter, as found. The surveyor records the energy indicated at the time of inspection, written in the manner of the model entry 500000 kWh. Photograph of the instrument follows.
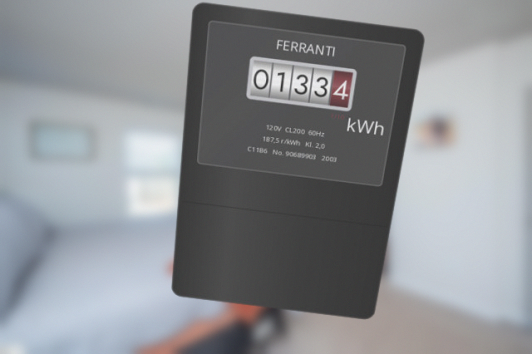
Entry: 133.4 kWh
